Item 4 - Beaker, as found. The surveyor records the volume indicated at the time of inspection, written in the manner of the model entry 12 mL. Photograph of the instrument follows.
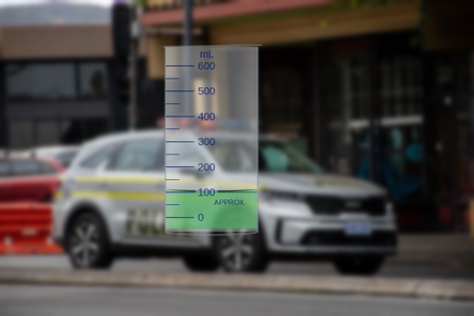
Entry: 100 mL
